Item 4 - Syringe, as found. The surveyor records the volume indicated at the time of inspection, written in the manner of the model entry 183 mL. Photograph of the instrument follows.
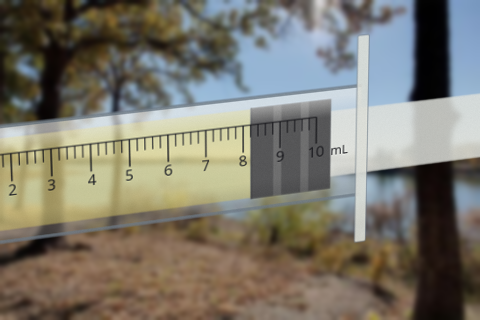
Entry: 8.2 mL
